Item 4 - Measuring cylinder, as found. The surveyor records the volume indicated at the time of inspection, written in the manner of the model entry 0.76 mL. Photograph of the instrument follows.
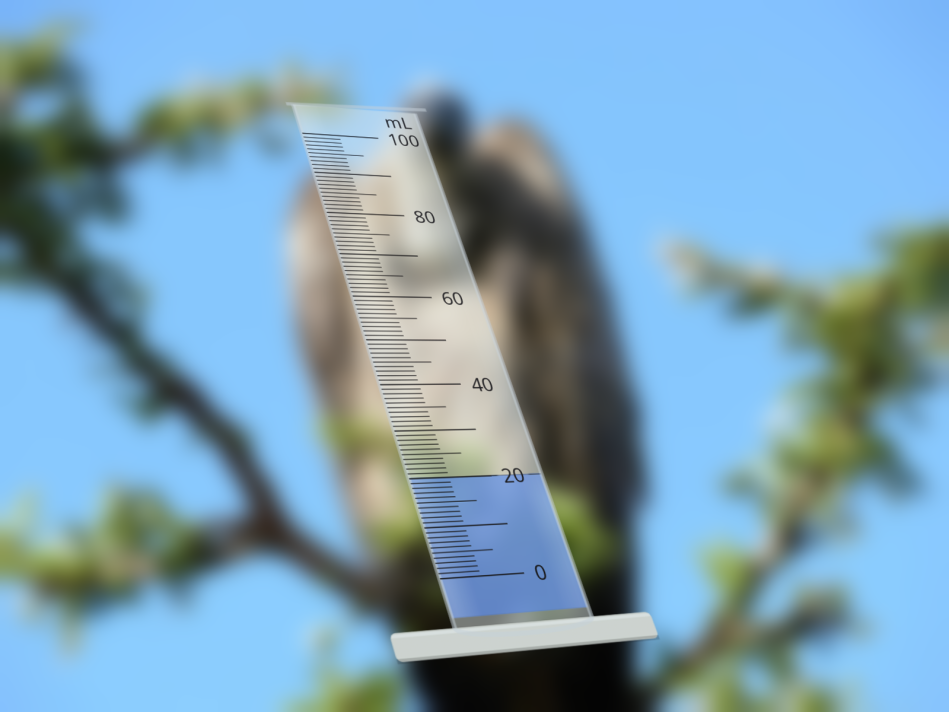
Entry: 20 mL
